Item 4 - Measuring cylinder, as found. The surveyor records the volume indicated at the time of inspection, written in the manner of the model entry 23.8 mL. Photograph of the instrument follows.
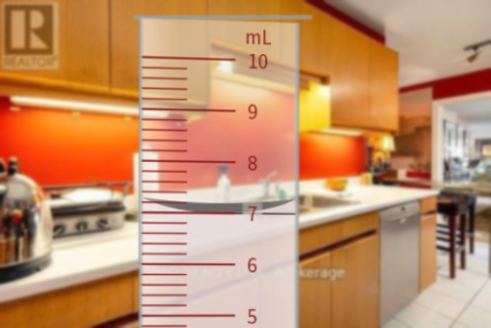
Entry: 7 mL
